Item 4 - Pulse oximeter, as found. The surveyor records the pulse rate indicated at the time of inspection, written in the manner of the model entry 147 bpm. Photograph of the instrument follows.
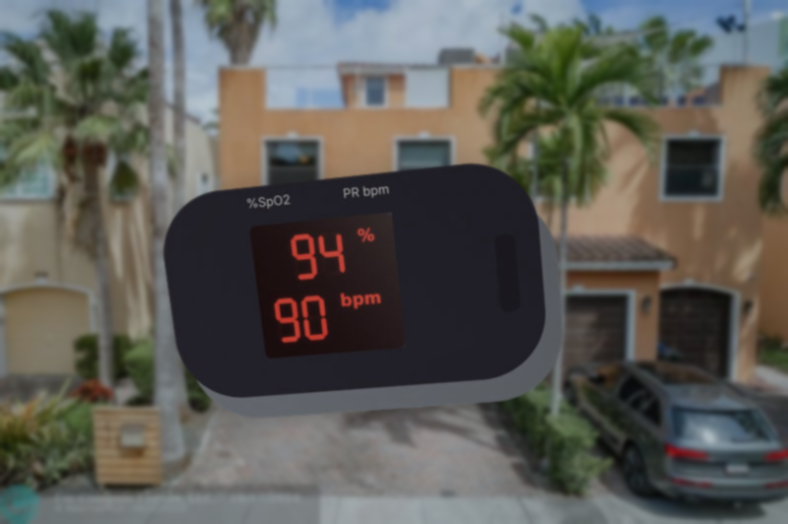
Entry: 90 bpm
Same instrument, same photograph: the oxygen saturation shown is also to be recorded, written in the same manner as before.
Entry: 94 %
